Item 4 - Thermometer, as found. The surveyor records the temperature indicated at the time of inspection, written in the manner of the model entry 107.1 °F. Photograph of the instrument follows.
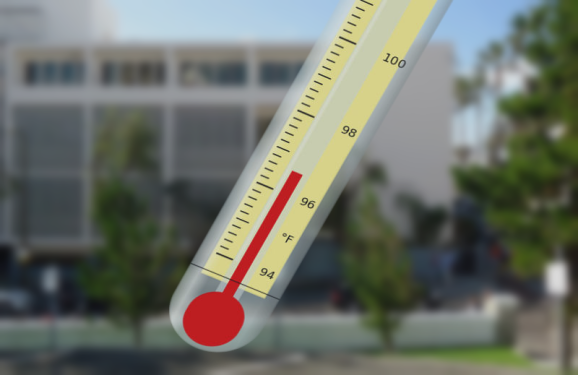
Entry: 96.6 °F
